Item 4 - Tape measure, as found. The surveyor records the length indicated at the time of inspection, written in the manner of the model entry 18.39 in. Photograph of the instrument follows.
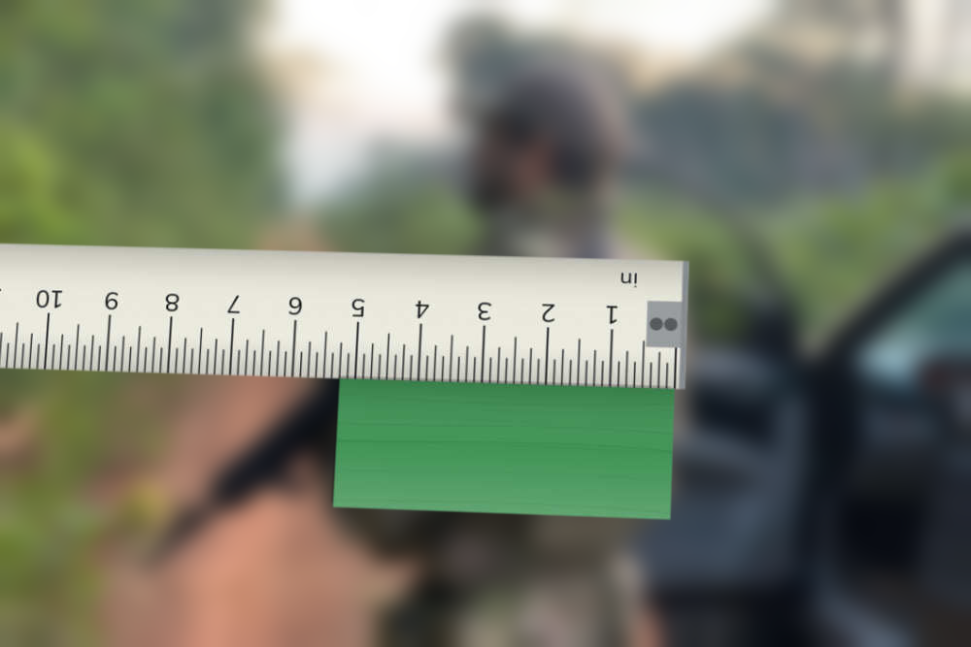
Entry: 5.25 in
